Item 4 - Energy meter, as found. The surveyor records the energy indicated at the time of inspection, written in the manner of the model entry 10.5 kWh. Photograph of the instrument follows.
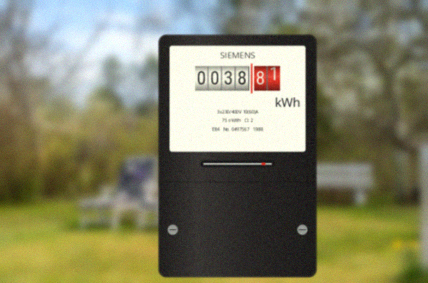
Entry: 38.81 kWh
